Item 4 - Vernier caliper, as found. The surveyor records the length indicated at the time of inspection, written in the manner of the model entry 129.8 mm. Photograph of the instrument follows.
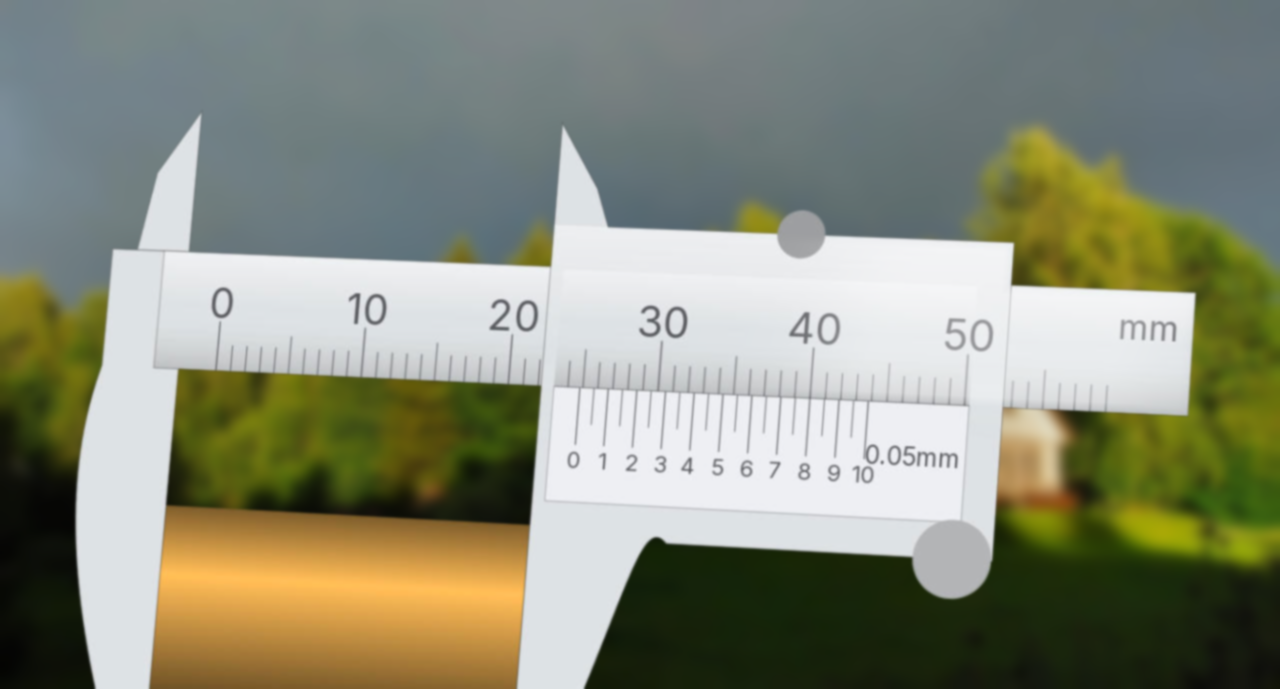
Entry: 24.8 mm
